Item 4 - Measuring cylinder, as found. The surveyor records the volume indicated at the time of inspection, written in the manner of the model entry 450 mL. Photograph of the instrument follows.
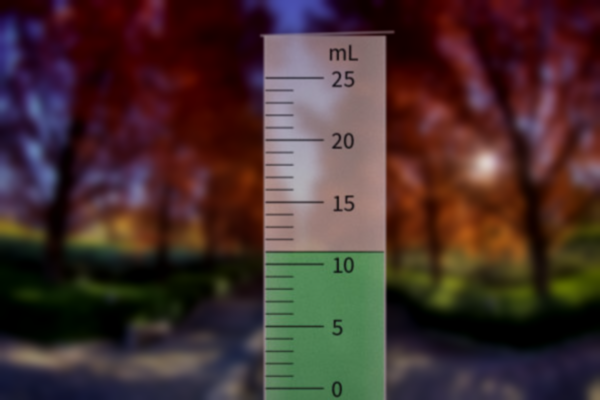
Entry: 11 mL
